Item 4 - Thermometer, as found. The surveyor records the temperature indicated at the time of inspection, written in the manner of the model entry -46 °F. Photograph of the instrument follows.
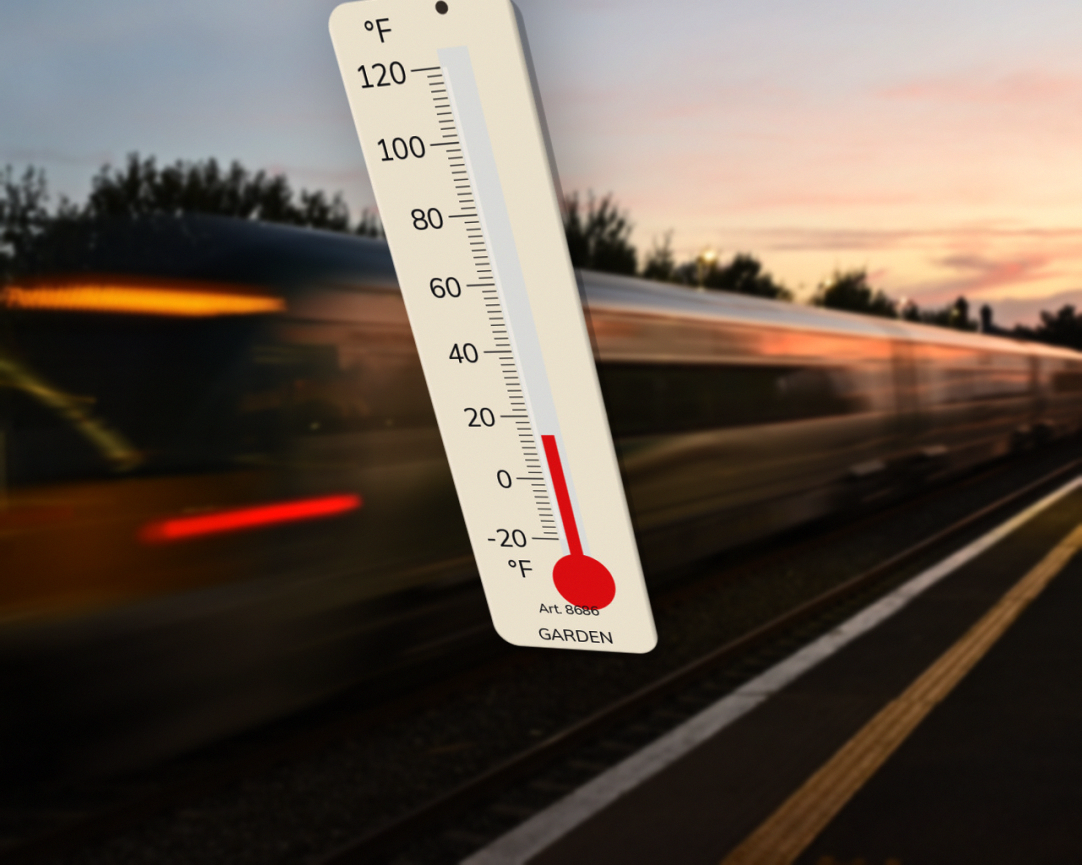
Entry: 14 °F
